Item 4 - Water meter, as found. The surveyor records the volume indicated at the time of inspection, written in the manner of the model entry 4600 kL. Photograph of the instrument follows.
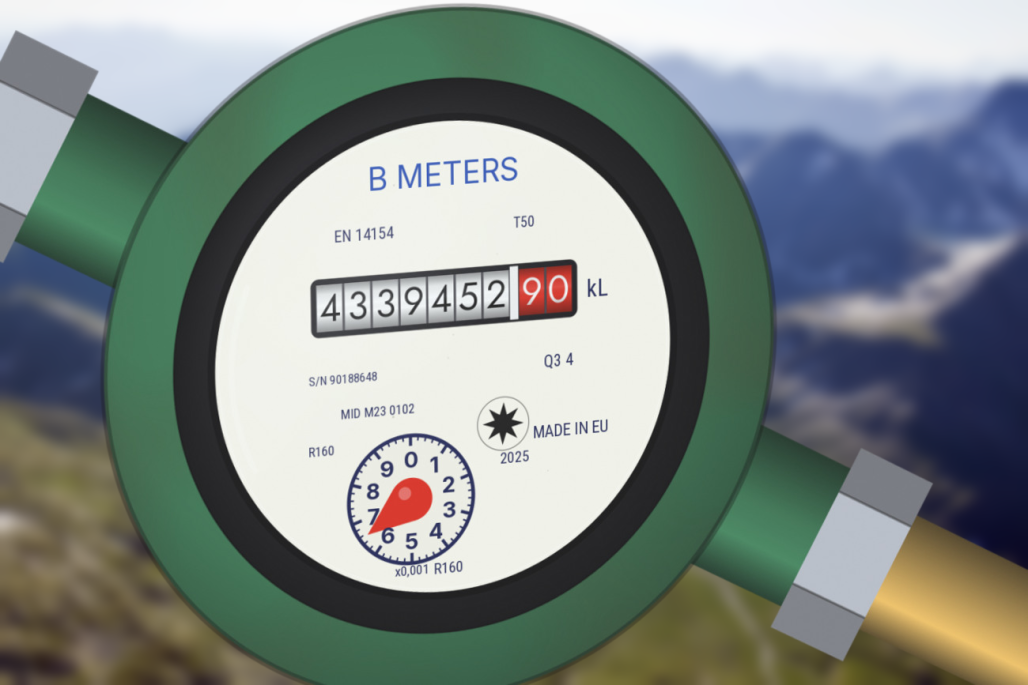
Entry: 4339452.906 kL
